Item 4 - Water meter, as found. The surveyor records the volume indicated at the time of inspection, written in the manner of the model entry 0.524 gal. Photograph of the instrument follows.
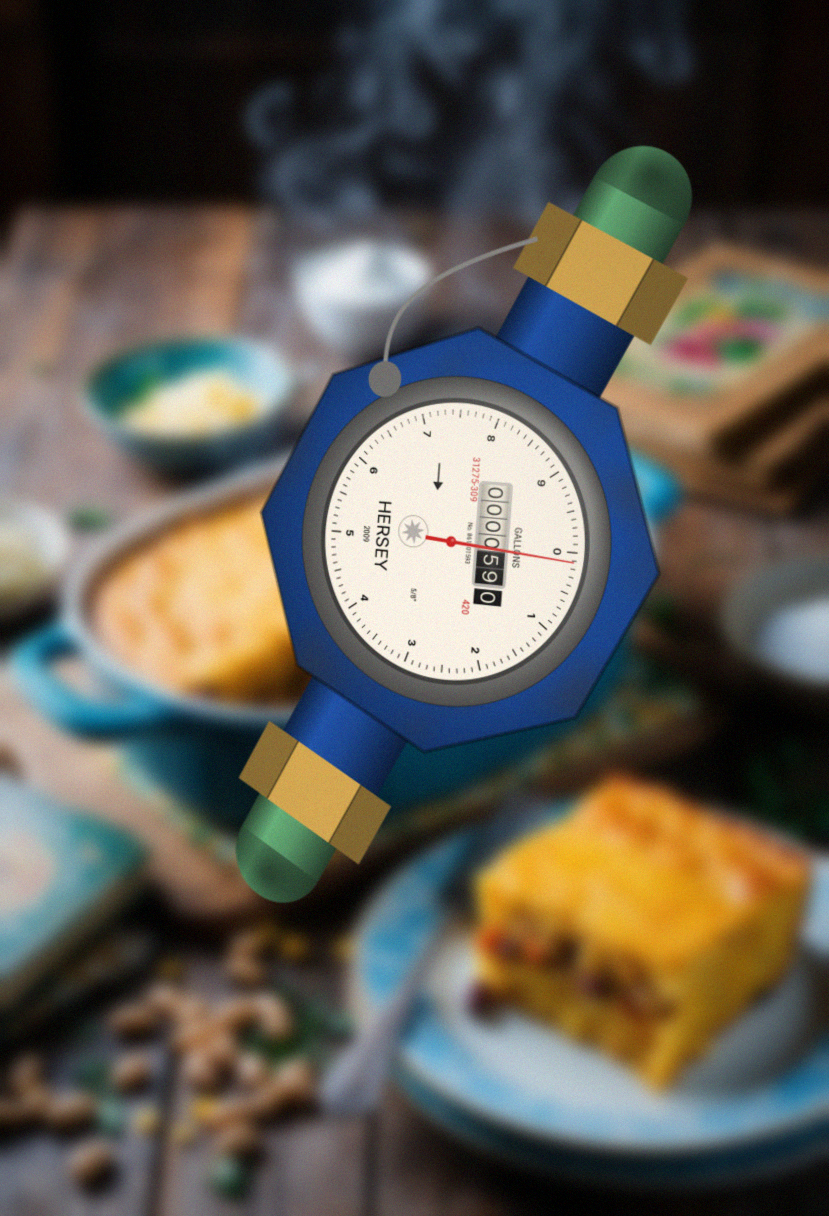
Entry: 590.1 gal
